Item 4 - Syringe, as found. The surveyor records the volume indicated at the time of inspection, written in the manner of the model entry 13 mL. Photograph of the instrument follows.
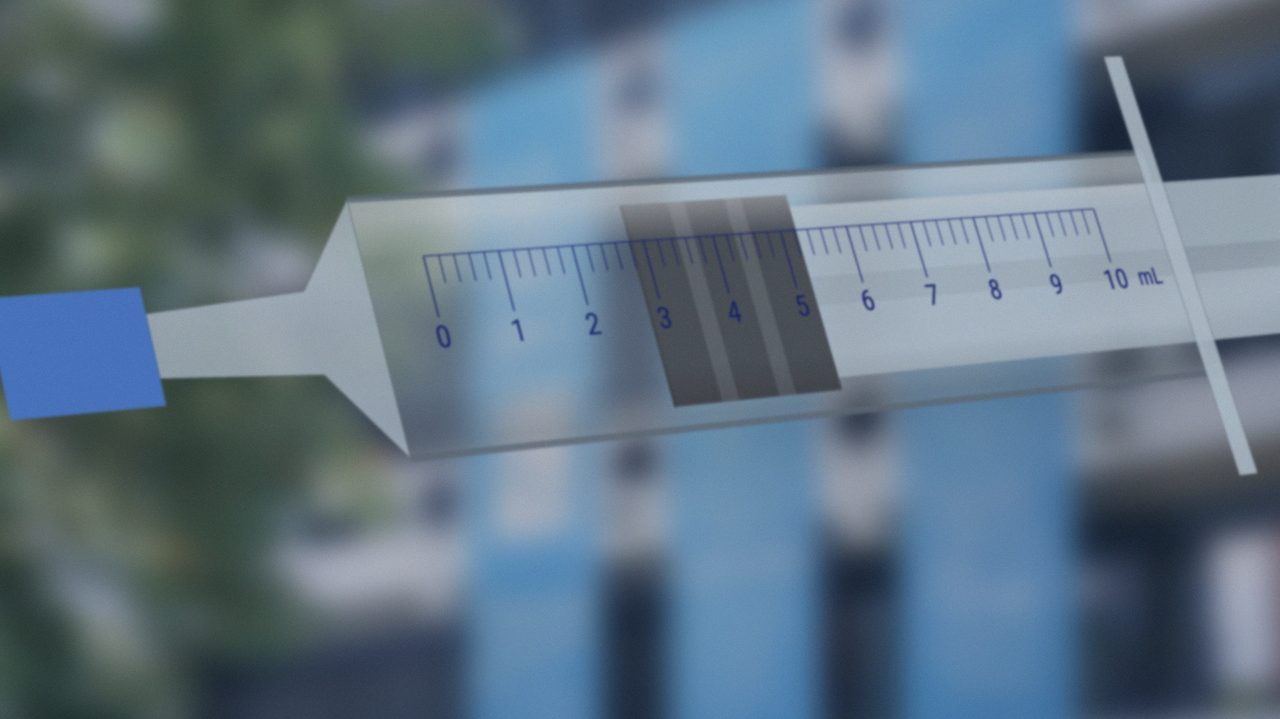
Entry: 2.8 mL
